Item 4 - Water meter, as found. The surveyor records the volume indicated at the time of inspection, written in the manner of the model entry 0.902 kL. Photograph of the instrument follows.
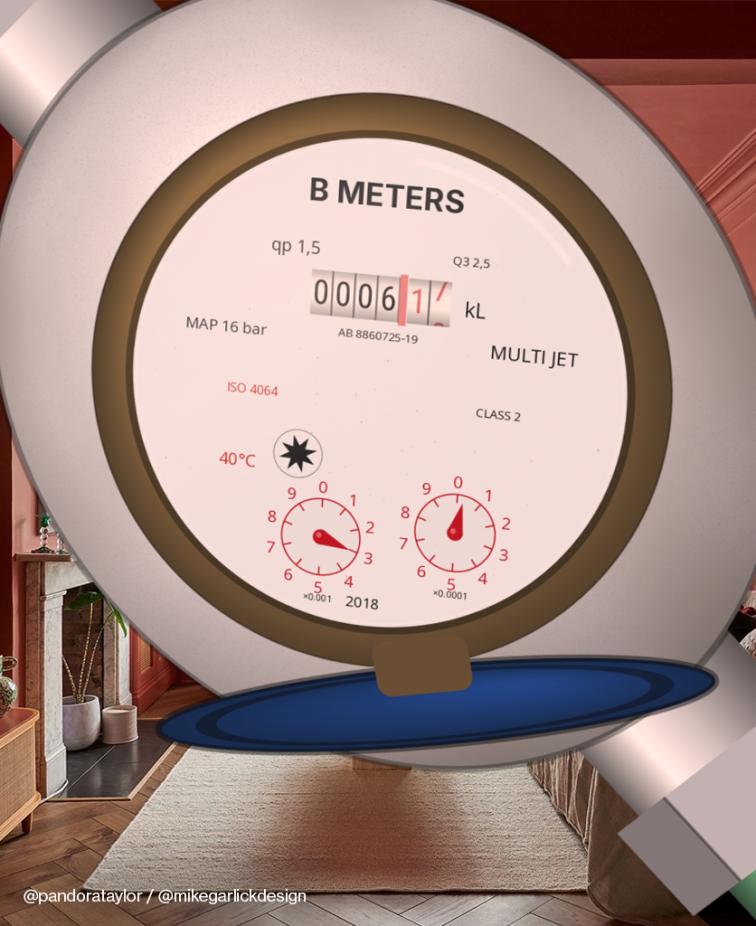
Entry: 6.1730 kL
